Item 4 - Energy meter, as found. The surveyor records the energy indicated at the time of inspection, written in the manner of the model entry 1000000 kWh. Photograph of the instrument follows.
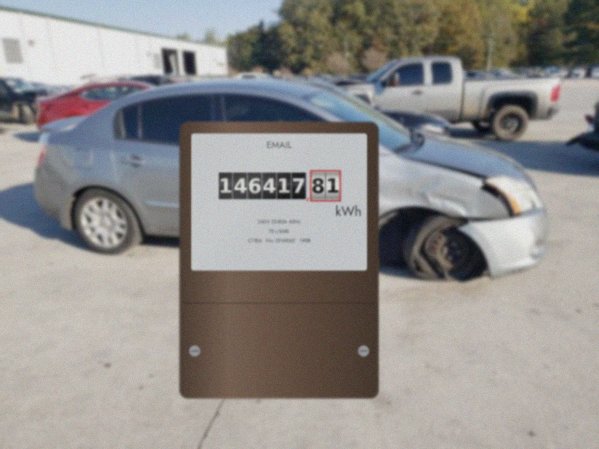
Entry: 146417.81 kWh
